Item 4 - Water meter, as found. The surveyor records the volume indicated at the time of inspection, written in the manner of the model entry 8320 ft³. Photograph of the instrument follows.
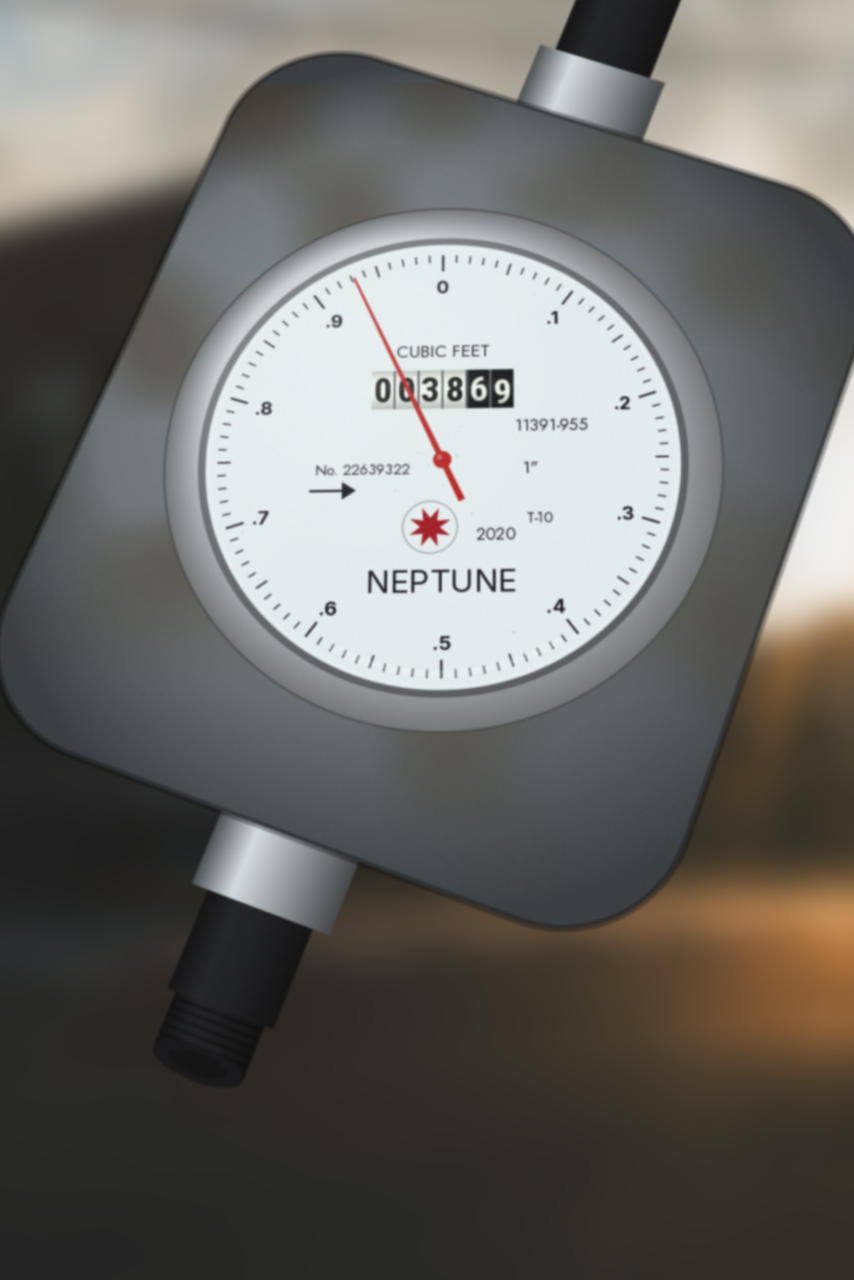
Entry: 3868.93 ft³
